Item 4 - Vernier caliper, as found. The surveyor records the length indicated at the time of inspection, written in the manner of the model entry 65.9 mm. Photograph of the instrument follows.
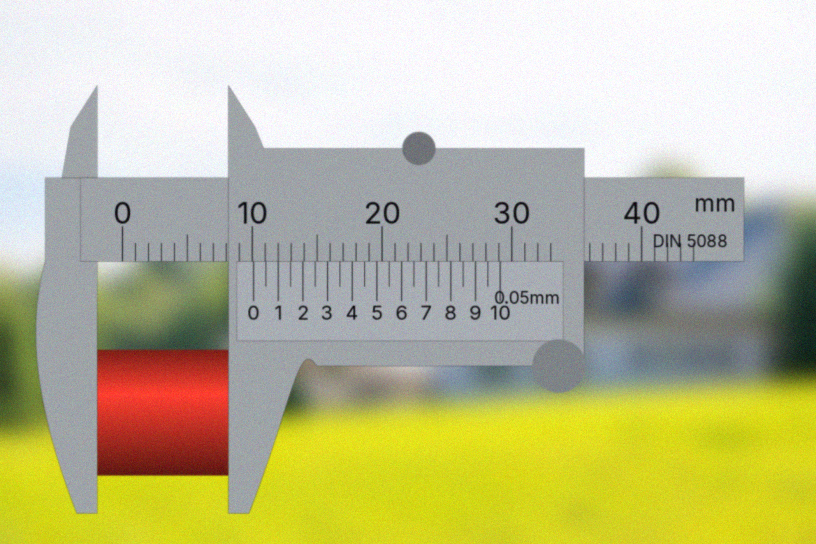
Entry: 10.1 mm
